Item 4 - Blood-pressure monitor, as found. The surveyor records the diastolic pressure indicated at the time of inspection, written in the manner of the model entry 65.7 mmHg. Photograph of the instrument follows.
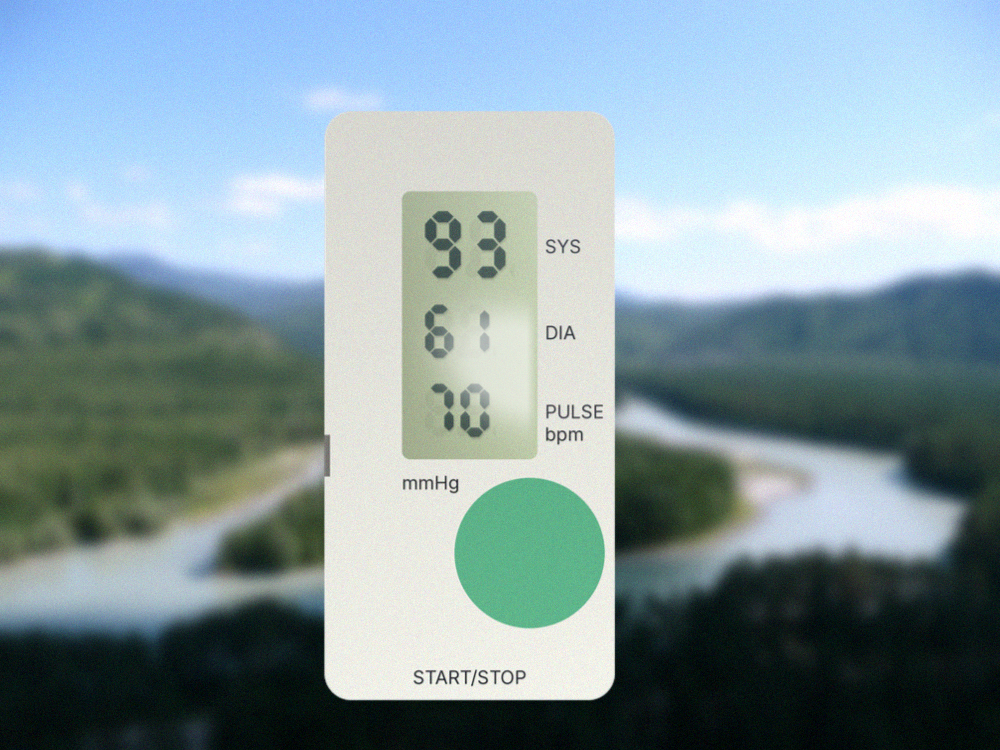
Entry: 61 mmHg
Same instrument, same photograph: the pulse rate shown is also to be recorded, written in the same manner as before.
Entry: 70 bpm
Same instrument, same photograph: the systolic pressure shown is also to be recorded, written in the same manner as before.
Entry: 93 mmHg
